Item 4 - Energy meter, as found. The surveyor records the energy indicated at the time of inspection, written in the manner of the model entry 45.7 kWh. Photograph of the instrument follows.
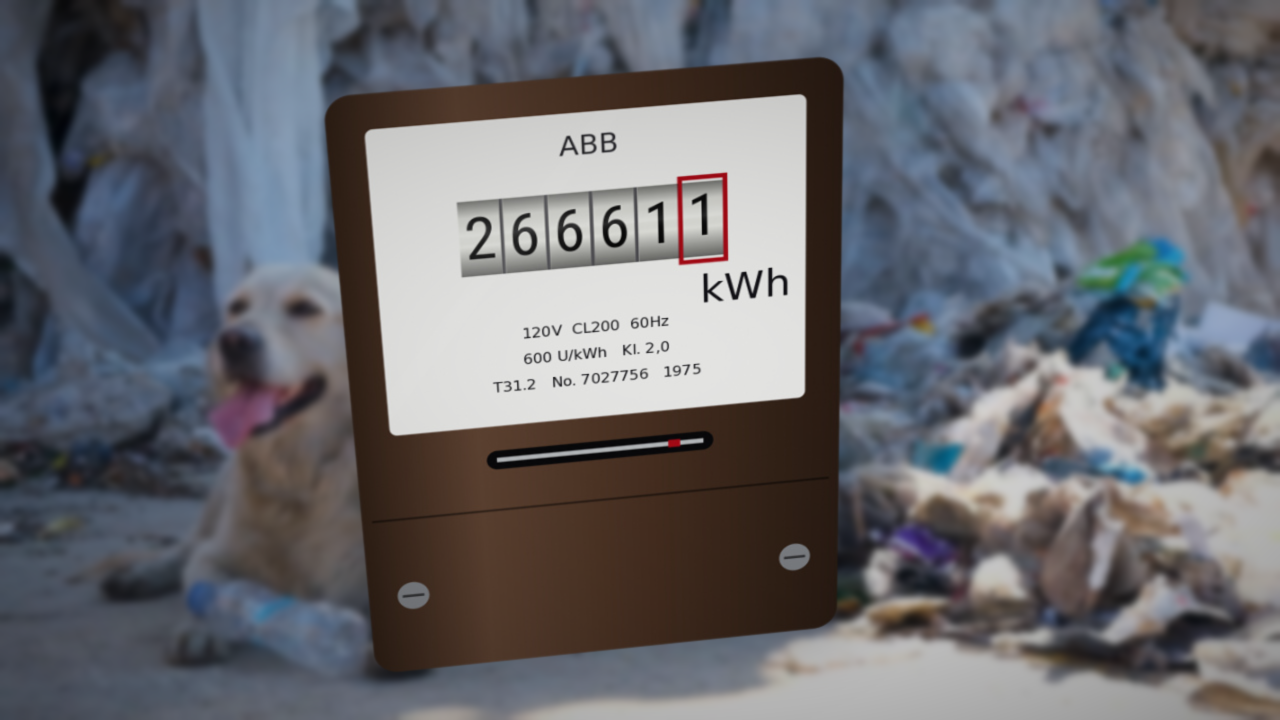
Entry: 26661.1 kWh
